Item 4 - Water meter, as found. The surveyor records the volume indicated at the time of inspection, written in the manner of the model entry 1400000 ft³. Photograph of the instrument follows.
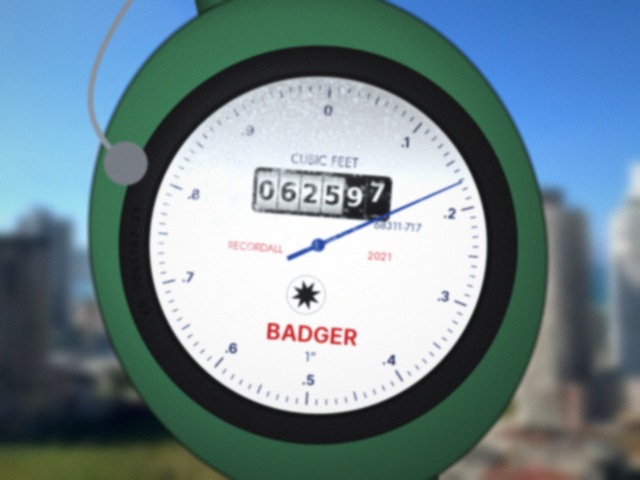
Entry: 62597.17 ft³
